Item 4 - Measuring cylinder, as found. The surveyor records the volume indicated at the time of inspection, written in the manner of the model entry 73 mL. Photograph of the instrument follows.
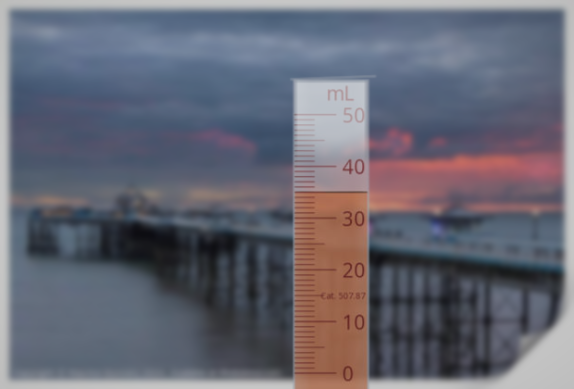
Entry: 35 mL
